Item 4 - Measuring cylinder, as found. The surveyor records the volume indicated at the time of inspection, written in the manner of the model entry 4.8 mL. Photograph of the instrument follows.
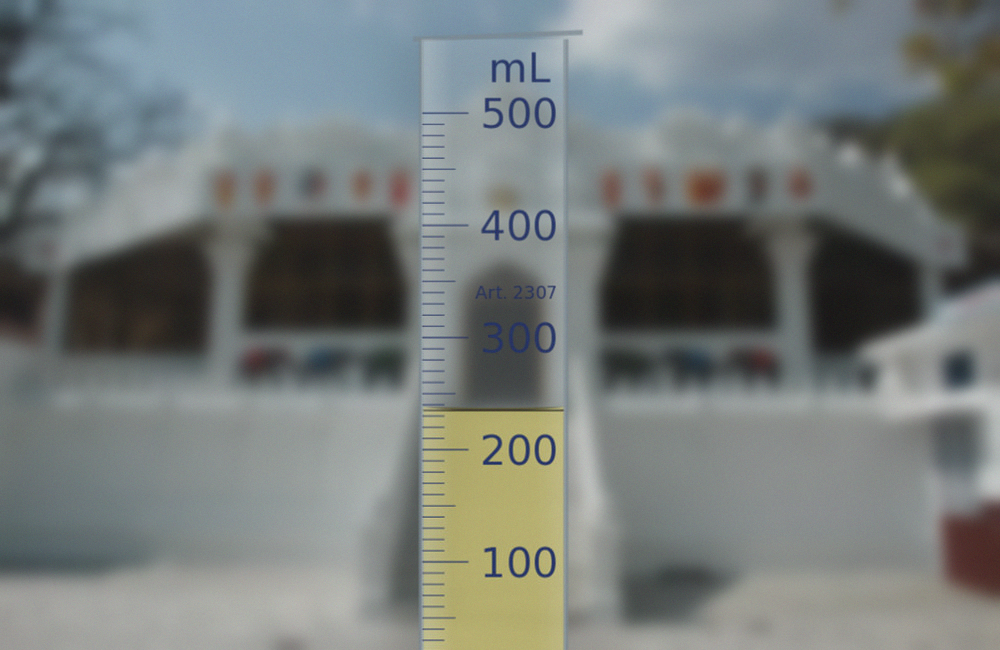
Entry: 235 mL
